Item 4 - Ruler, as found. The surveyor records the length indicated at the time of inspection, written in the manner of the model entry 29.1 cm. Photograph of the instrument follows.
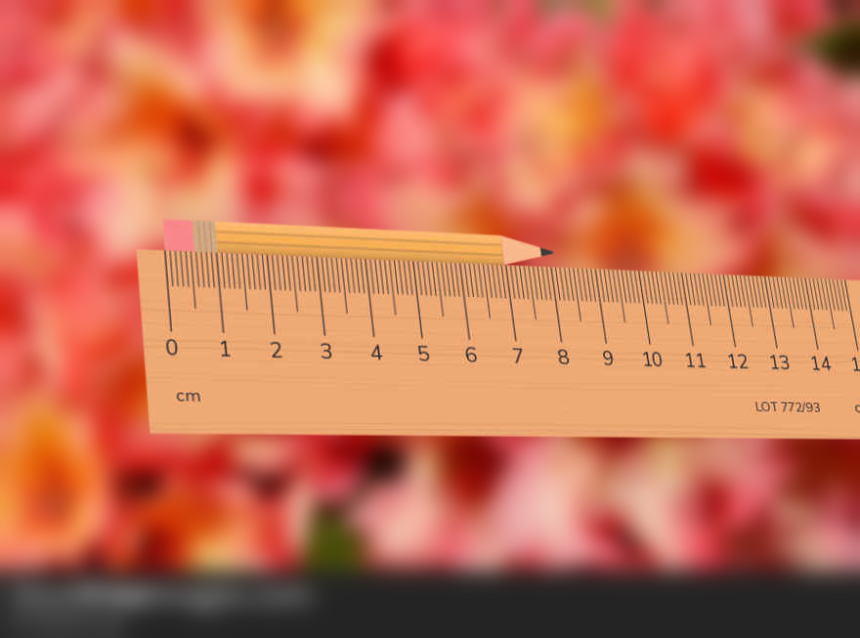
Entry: 8.1 cm
